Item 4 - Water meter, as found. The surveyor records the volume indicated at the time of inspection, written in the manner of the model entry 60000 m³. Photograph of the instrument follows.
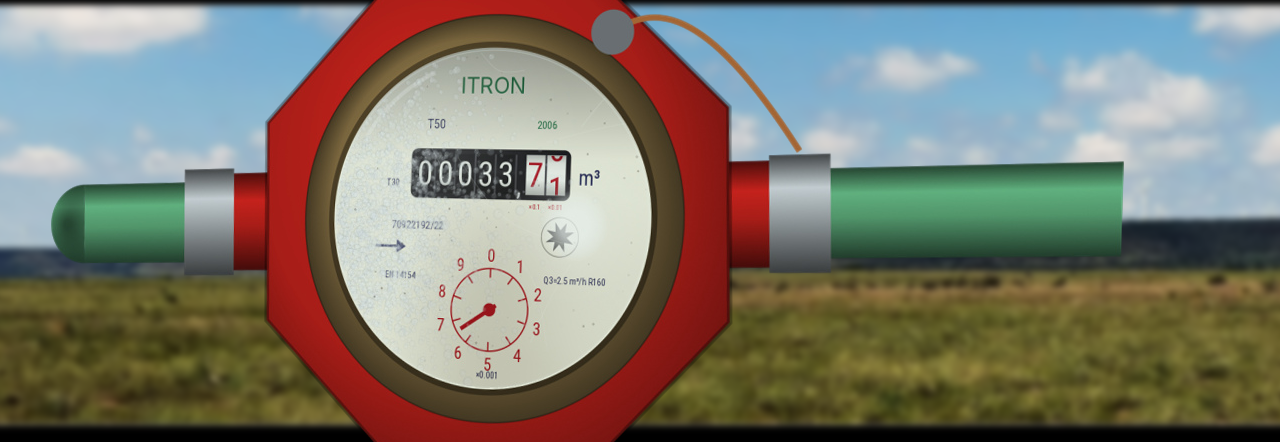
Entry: 33.706 m³
